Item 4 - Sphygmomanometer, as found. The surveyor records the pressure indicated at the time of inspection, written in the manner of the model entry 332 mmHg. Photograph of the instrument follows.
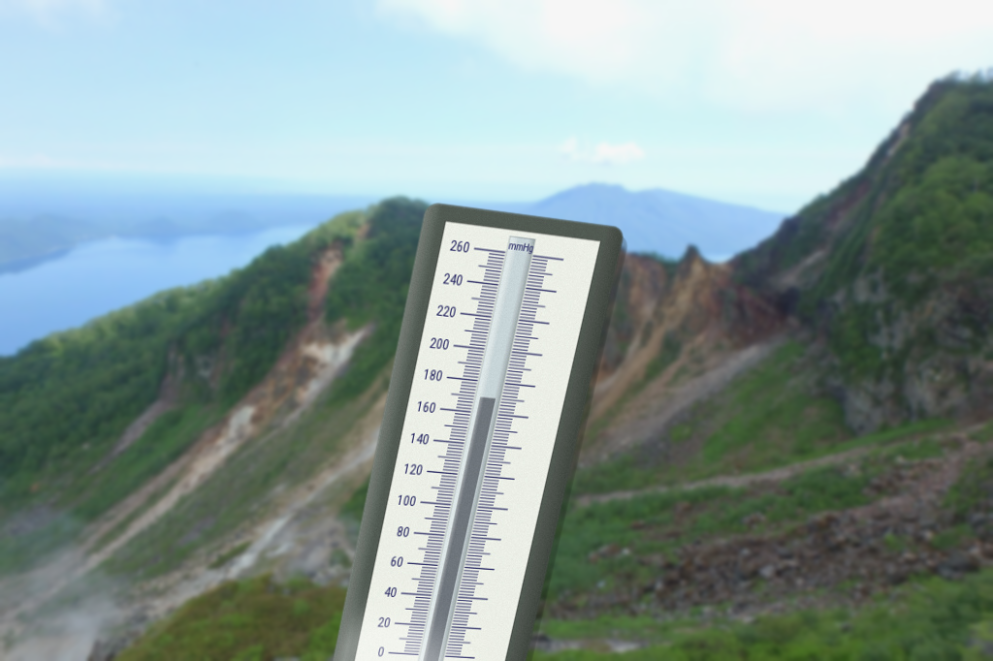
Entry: 170 mmHg
